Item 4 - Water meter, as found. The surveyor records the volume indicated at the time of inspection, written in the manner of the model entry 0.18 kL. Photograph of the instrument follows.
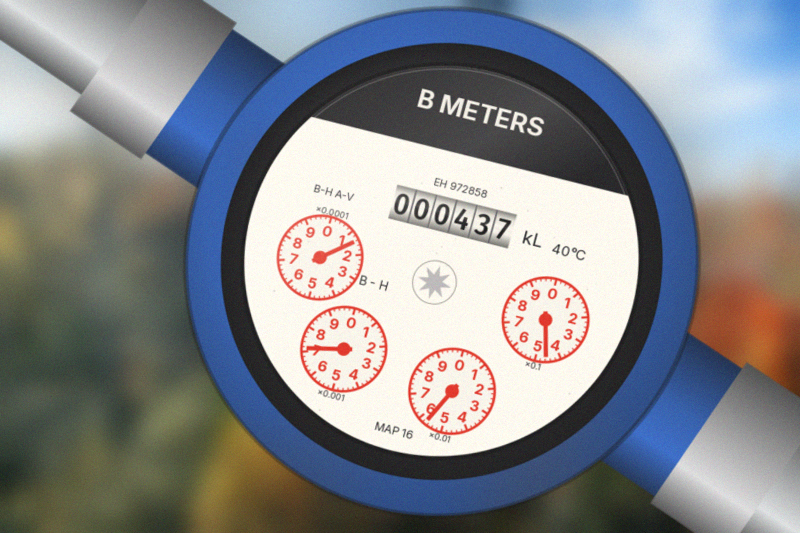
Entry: 437.4571 kL
